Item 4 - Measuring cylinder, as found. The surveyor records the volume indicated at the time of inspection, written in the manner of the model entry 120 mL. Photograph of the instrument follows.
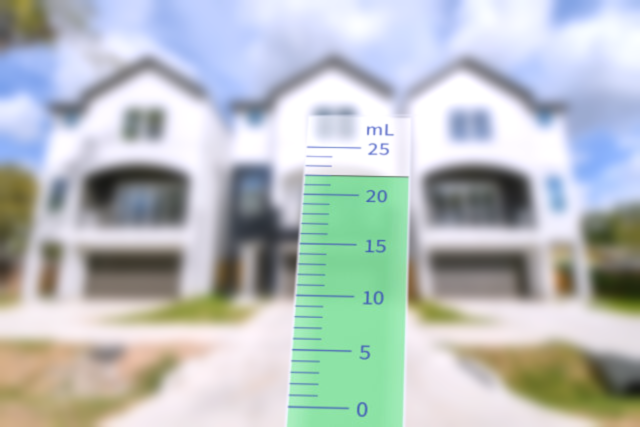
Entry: 22 mL
